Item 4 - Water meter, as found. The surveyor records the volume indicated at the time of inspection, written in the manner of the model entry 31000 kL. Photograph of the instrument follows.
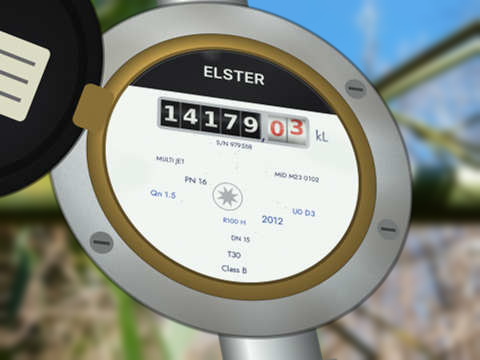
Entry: 14179.03 kL
